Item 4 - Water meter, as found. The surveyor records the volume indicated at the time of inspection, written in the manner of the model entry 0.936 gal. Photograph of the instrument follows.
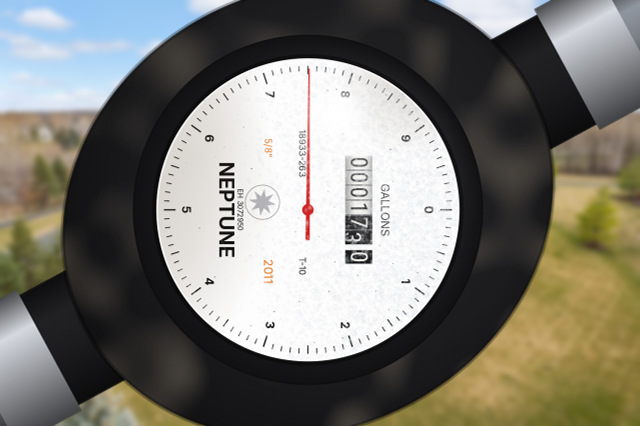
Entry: 1727.5 gal
